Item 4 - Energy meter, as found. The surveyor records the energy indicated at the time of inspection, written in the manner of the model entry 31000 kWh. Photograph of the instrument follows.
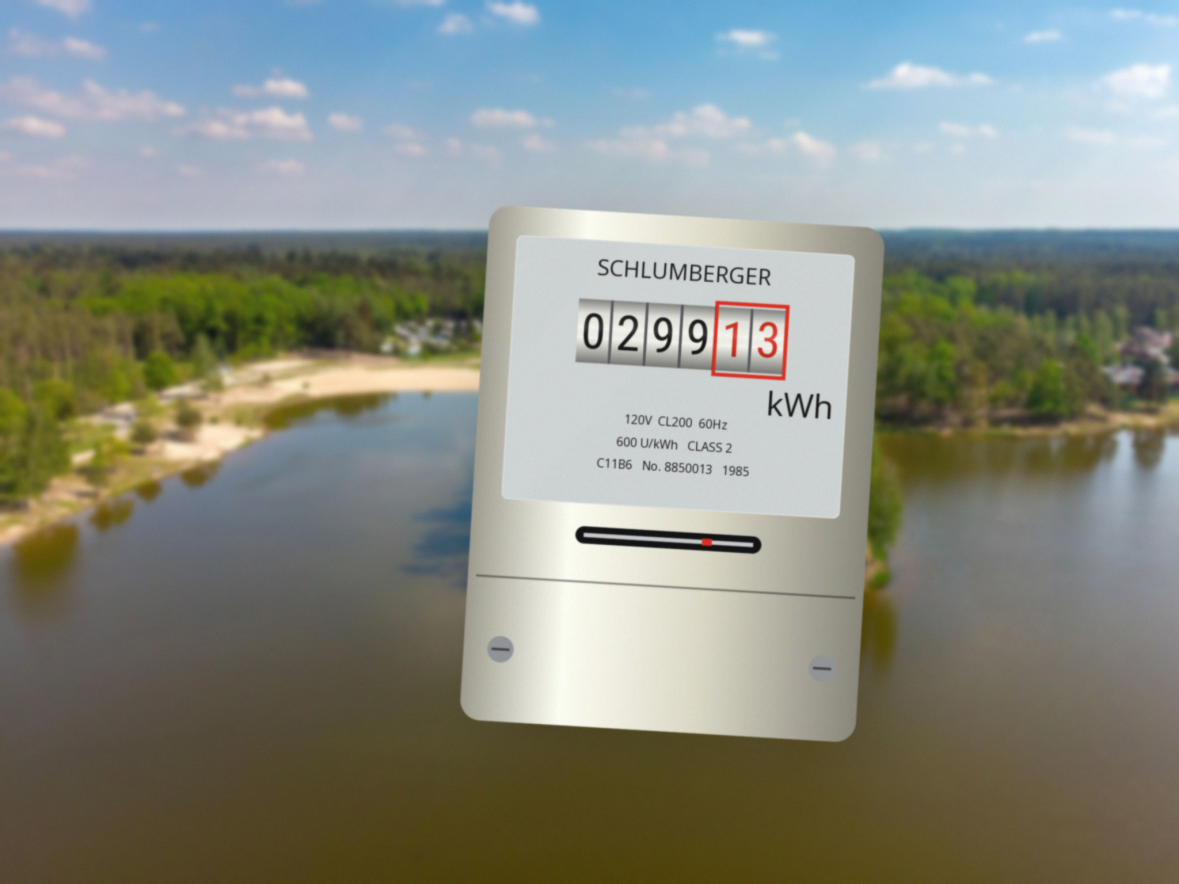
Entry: 299.13 kWh
